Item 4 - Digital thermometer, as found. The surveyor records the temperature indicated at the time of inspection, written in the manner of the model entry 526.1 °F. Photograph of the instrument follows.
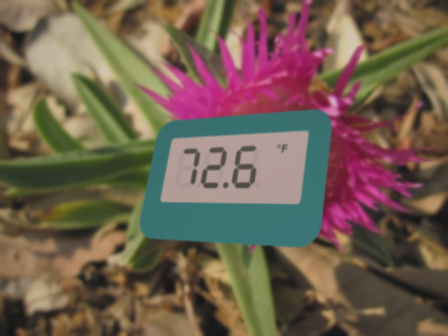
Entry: 72.6 °F
